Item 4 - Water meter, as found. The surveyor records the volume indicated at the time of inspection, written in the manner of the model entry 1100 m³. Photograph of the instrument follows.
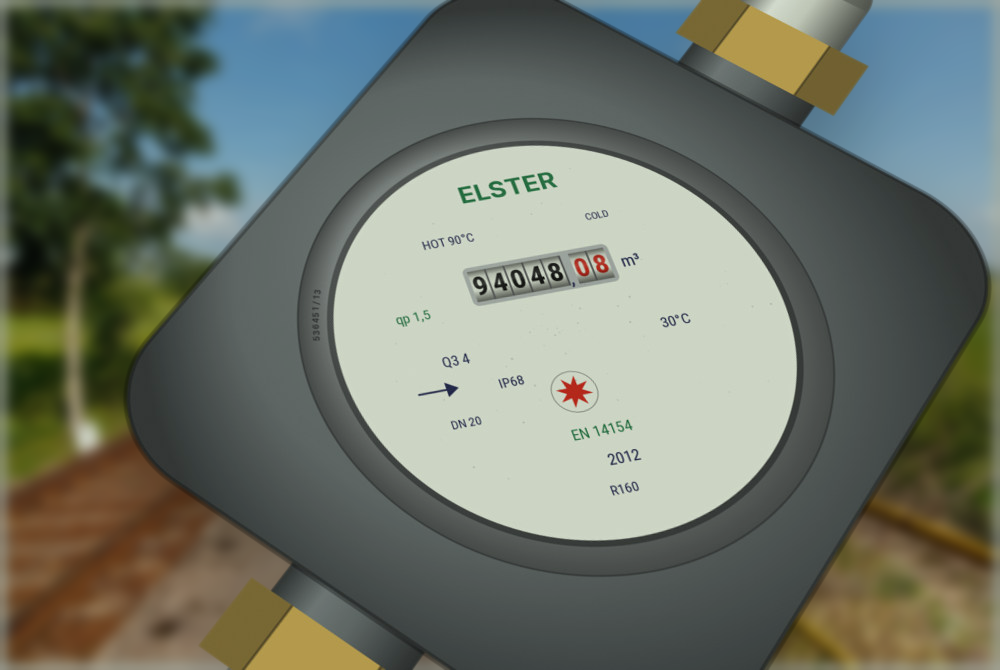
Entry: 94048.08 m³
